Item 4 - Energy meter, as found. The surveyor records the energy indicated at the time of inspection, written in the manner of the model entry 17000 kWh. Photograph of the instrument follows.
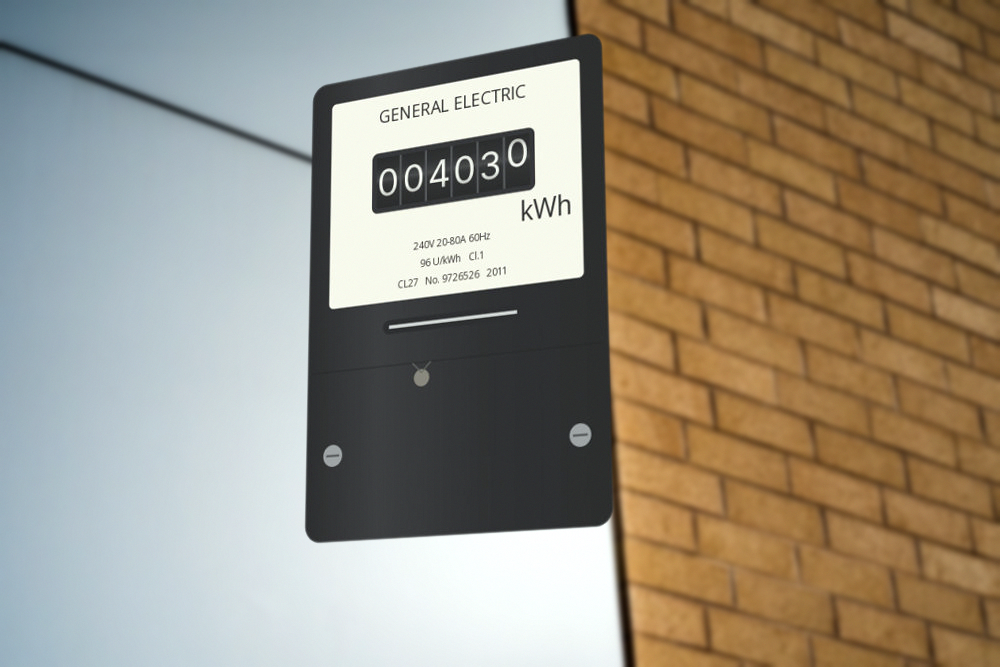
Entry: 4030 kWh
